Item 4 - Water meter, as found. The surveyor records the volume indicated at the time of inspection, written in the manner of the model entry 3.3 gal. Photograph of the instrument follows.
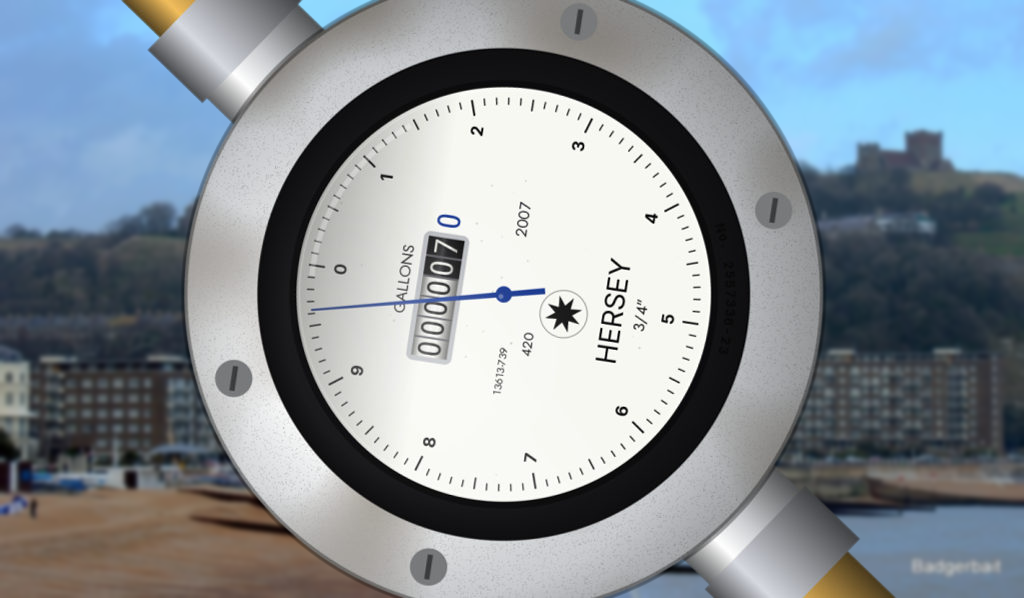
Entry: 69.6 gal
